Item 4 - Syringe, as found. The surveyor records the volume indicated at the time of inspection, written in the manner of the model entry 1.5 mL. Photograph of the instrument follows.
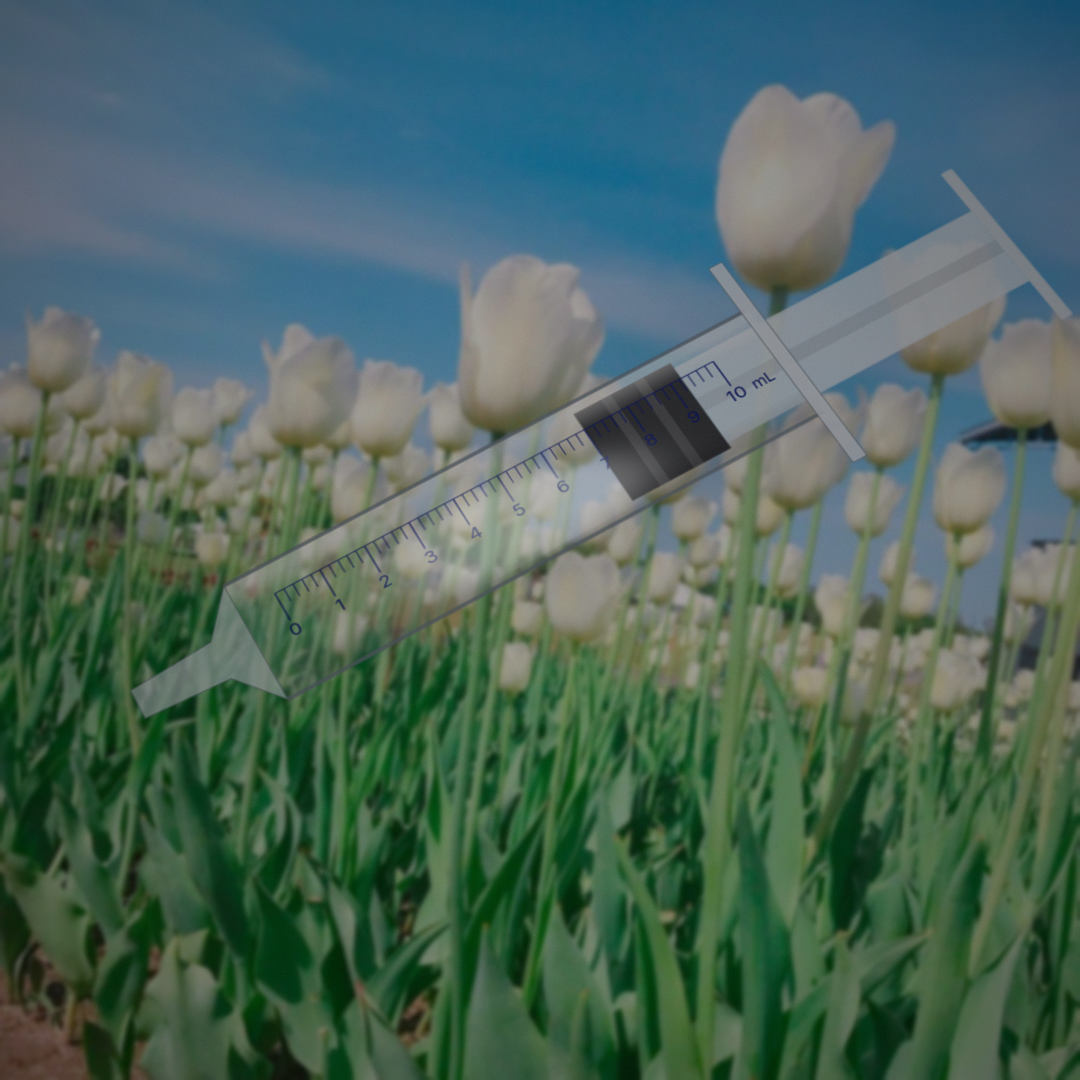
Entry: 7 mL
